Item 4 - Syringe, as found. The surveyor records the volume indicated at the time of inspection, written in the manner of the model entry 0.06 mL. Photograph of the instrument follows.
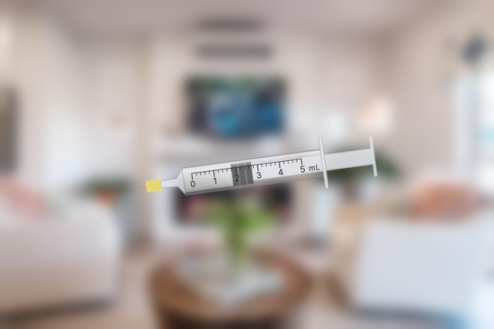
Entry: 1.8 mL
